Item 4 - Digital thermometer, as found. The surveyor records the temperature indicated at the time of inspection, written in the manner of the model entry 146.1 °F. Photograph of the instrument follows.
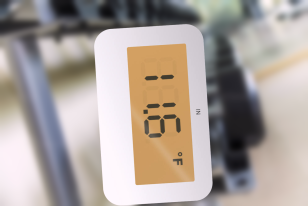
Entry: 11.6 °F
